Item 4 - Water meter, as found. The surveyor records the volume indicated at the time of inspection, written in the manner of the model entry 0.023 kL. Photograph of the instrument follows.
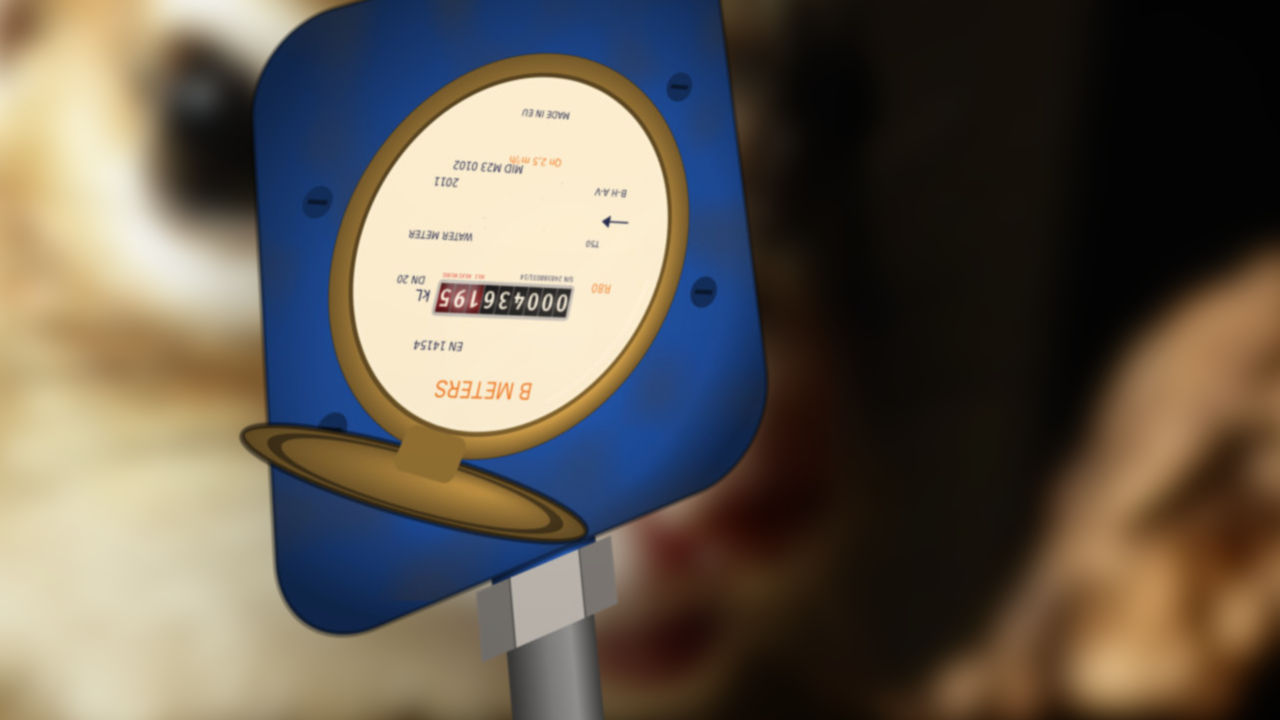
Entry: 436.195 kL
